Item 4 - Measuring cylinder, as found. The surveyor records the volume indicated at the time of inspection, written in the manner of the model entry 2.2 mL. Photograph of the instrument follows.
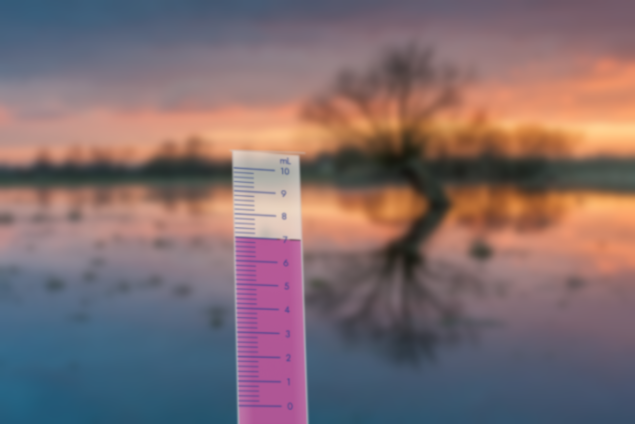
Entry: 7 mL
